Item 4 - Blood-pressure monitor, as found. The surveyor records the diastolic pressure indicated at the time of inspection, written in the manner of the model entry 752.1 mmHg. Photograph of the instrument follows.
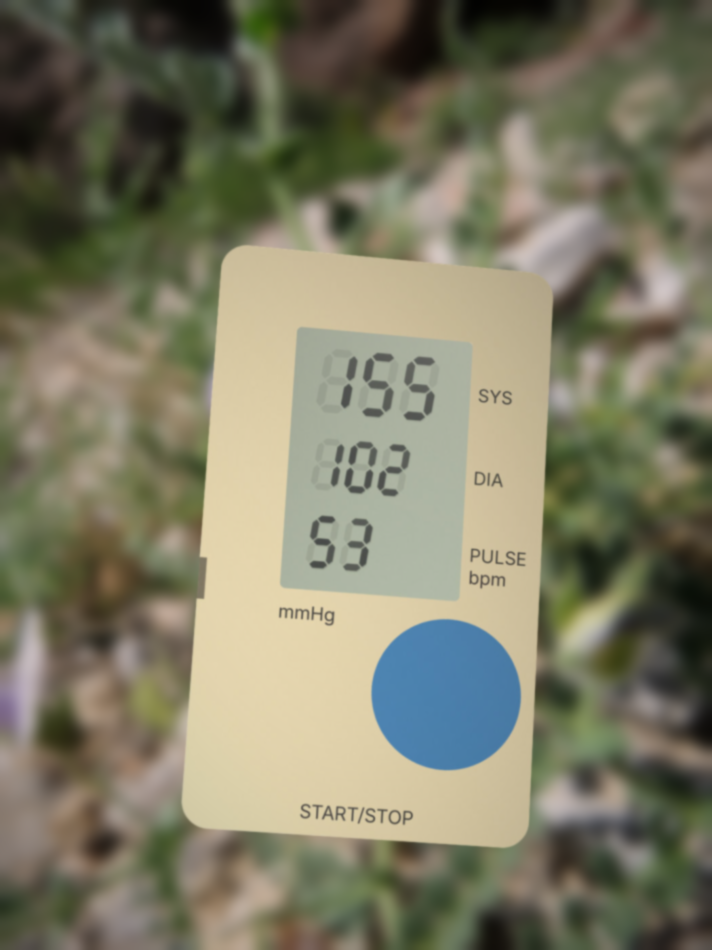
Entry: 102 mmHg
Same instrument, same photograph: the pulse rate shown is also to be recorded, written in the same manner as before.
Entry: 53 bpm
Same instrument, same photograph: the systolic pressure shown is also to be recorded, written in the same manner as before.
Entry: 155 mmHg
